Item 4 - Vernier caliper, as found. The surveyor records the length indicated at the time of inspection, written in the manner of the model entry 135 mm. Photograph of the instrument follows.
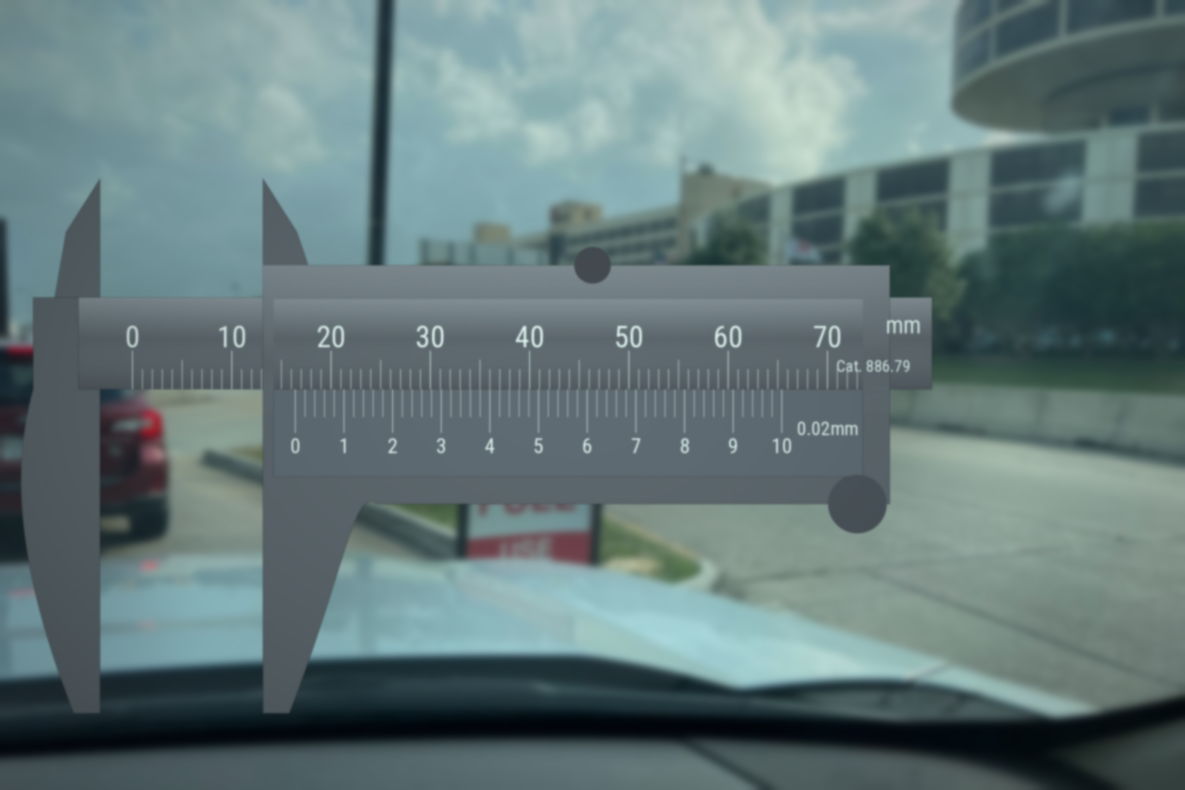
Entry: 16.4 mm
